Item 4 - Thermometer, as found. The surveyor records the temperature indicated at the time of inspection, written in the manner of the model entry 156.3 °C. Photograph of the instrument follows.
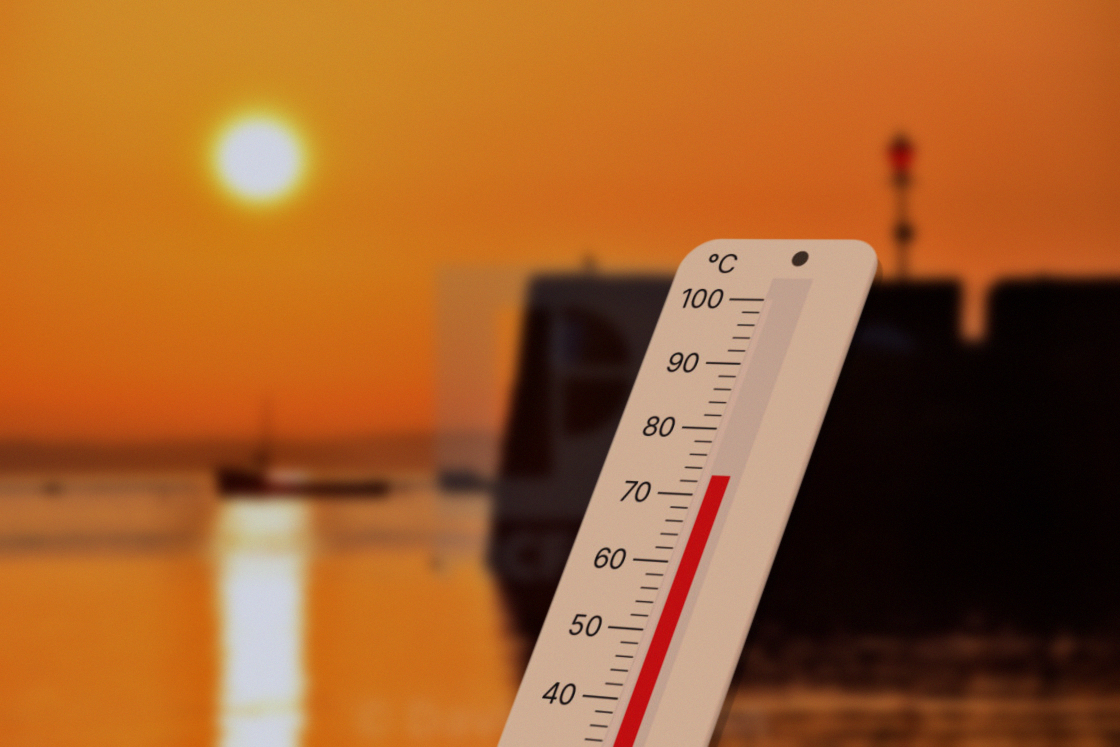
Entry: 73 °C
